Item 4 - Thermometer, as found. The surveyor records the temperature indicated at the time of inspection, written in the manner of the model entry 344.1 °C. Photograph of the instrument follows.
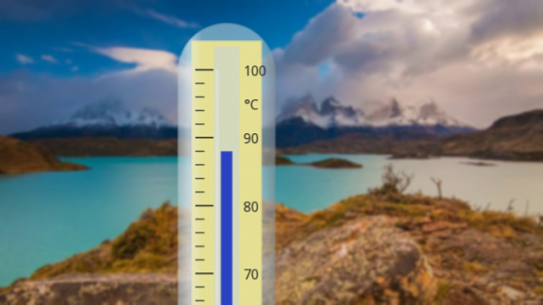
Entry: 88 °C
